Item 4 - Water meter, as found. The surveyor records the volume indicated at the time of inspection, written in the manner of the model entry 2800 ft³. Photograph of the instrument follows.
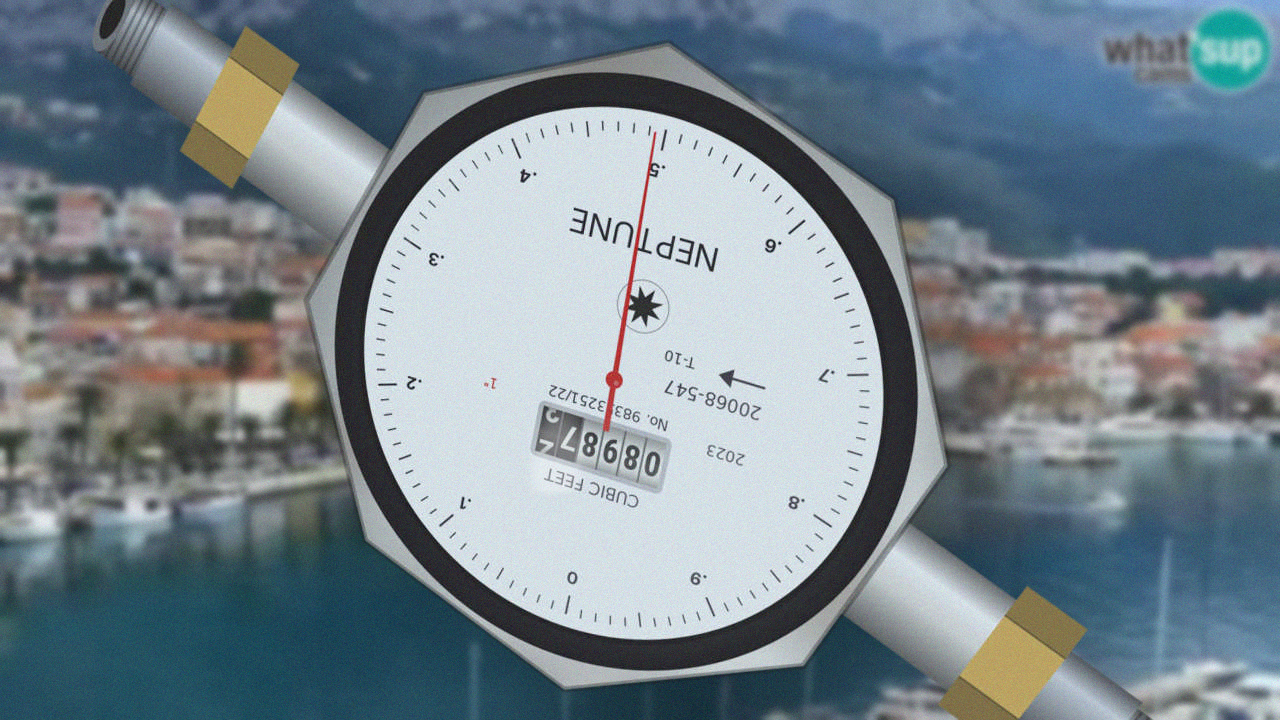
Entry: 89872.49 ft³
